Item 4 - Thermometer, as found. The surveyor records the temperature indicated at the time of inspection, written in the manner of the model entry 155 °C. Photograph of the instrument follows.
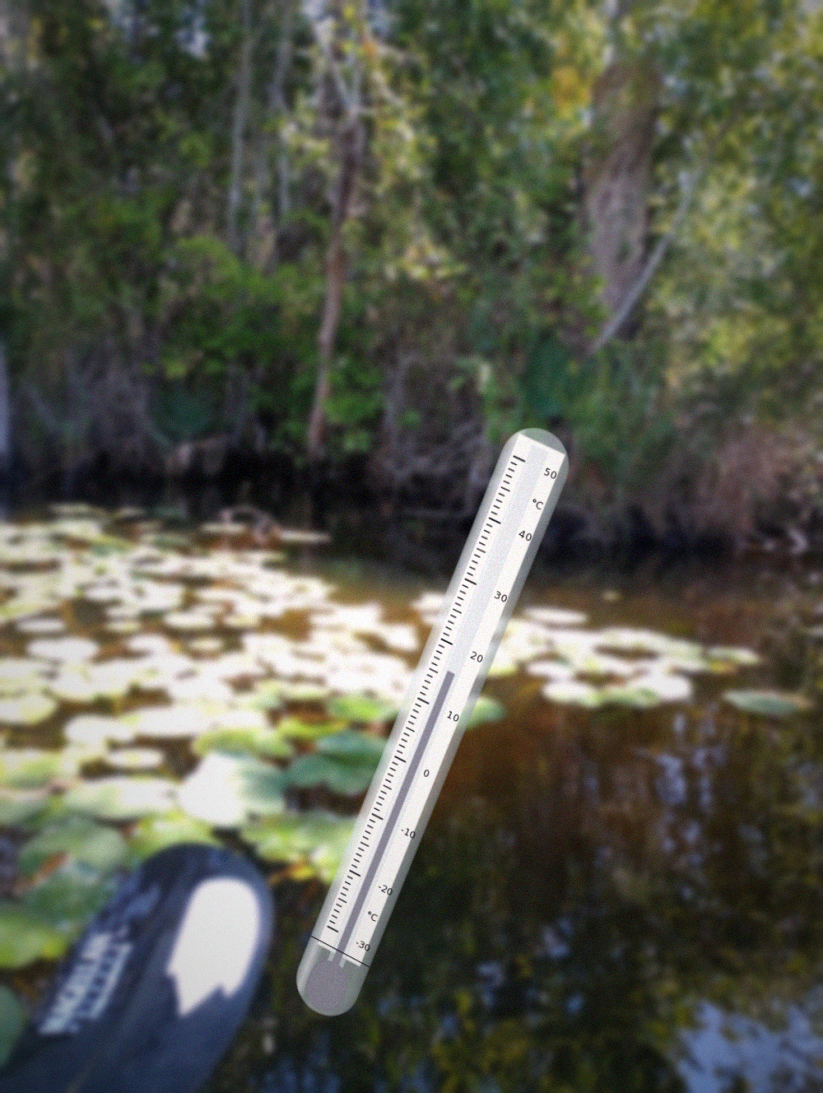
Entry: 16 °C
